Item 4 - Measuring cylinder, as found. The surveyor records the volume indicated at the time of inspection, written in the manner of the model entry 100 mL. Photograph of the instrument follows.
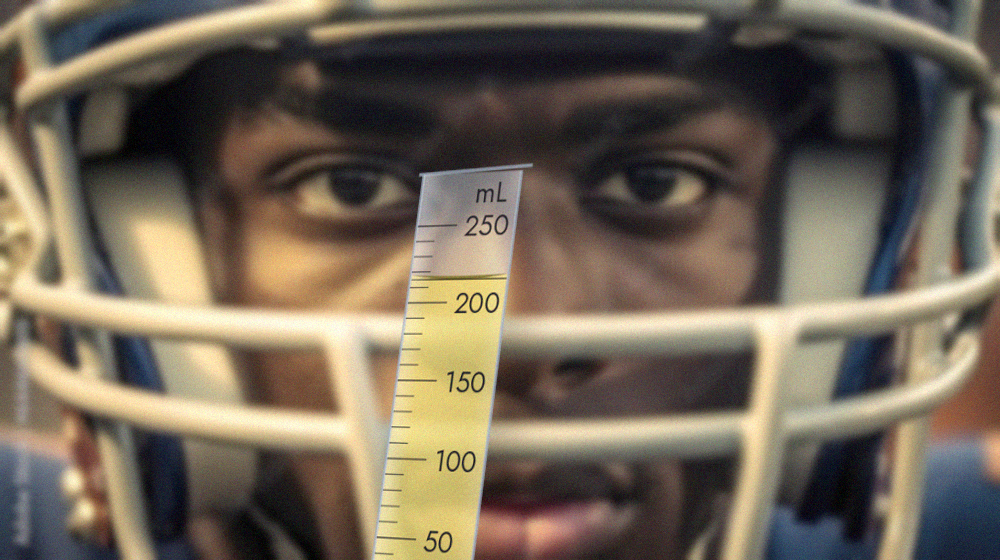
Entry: 215 mL
